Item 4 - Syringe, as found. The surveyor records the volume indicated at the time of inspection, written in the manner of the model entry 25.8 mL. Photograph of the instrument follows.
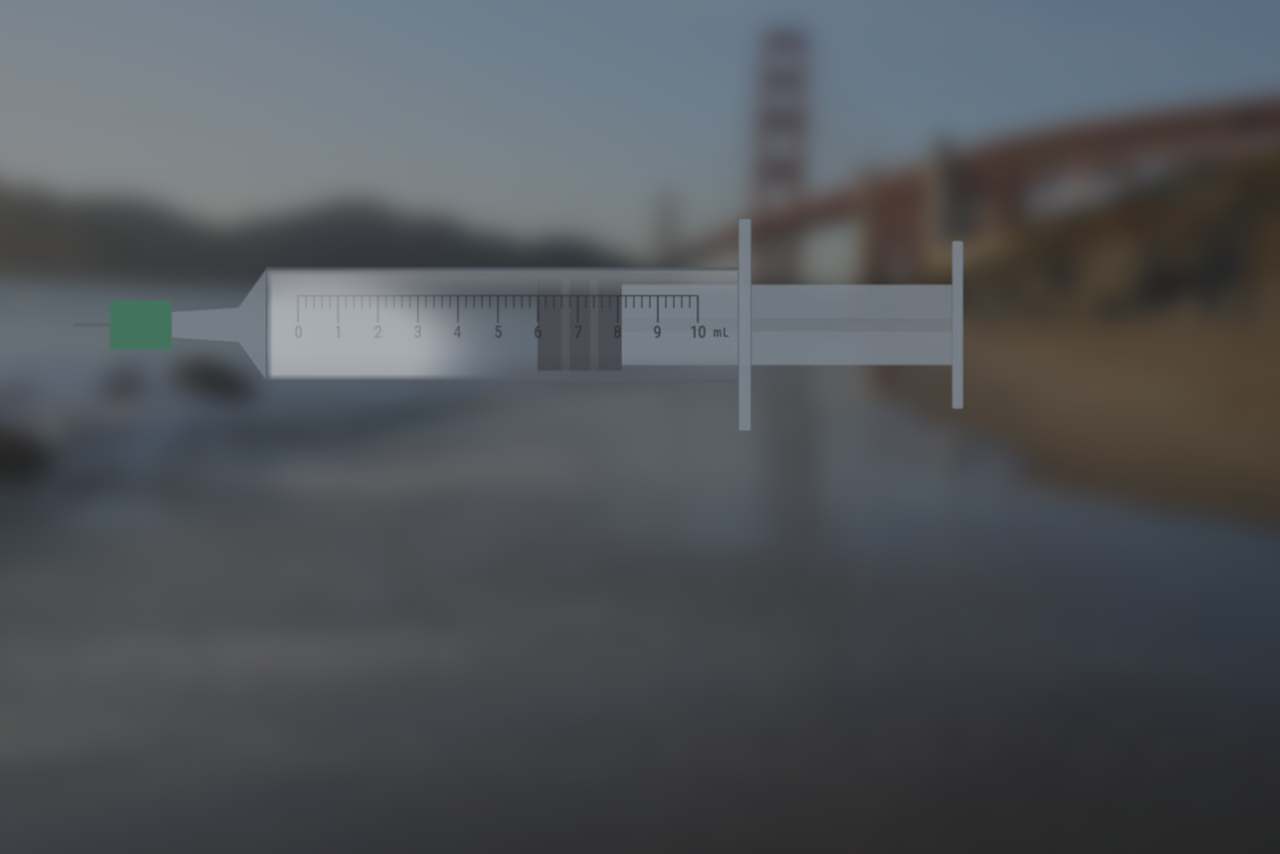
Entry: 6 mL
